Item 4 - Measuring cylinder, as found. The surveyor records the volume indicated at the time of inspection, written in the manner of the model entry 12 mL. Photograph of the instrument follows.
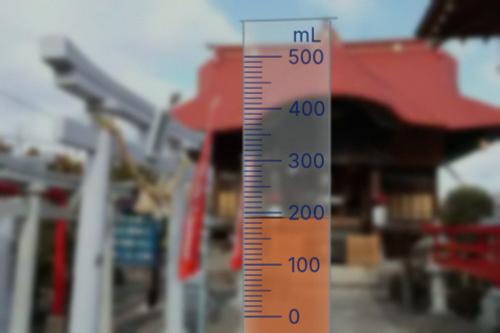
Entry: 190 mL
